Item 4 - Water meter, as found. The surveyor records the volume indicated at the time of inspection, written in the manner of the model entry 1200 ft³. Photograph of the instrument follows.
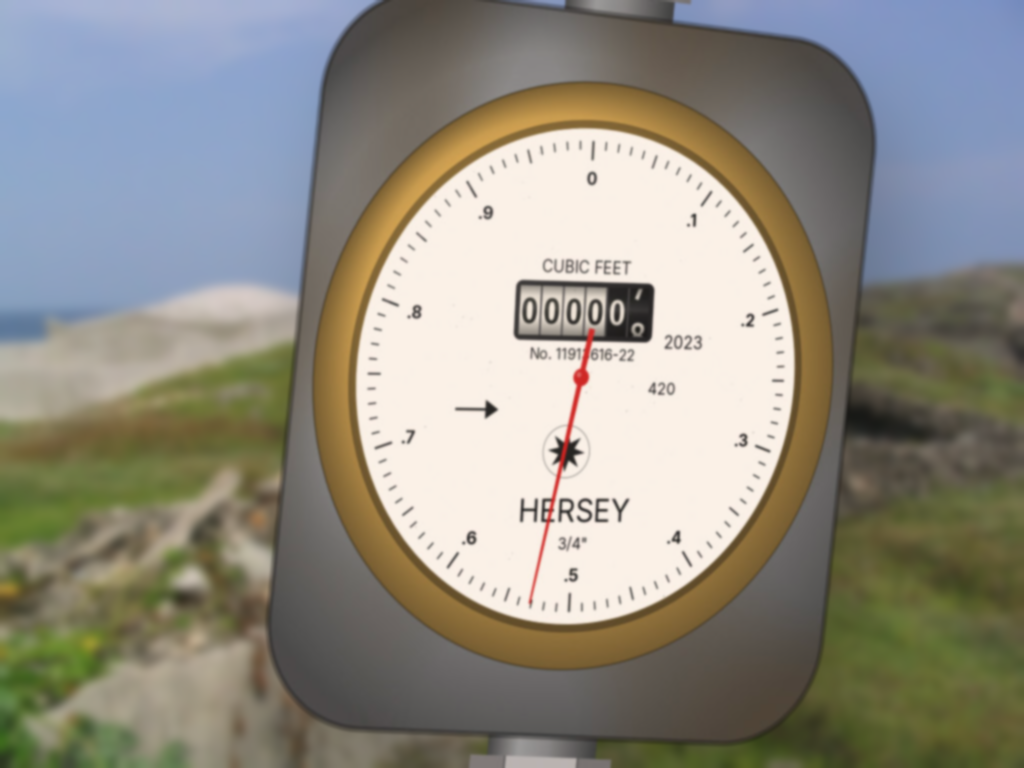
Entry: 7.53 ft³
